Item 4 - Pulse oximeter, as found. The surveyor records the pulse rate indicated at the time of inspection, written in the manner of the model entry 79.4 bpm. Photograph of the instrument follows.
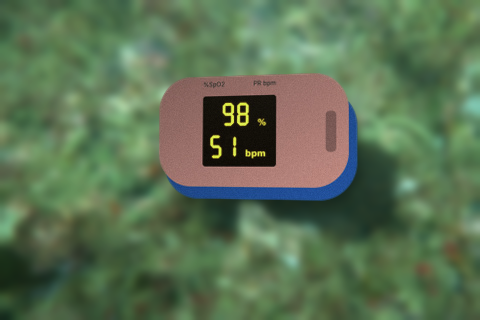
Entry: 51 bpm
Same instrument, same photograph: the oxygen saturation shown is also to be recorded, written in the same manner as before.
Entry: 98 %
